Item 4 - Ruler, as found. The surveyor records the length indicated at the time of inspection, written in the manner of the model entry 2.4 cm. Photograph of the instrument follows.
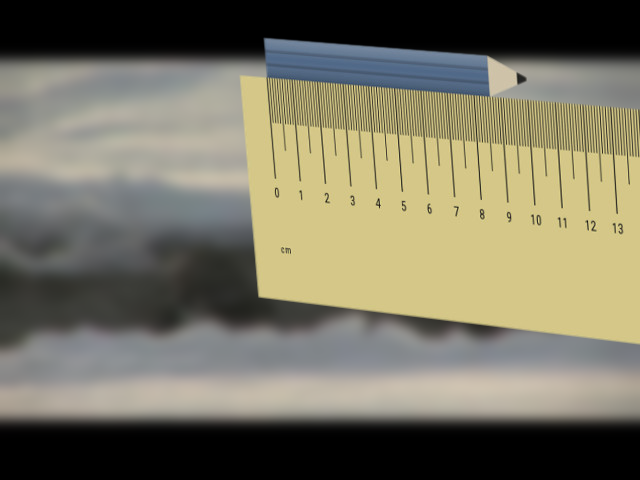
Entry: 10 cm
